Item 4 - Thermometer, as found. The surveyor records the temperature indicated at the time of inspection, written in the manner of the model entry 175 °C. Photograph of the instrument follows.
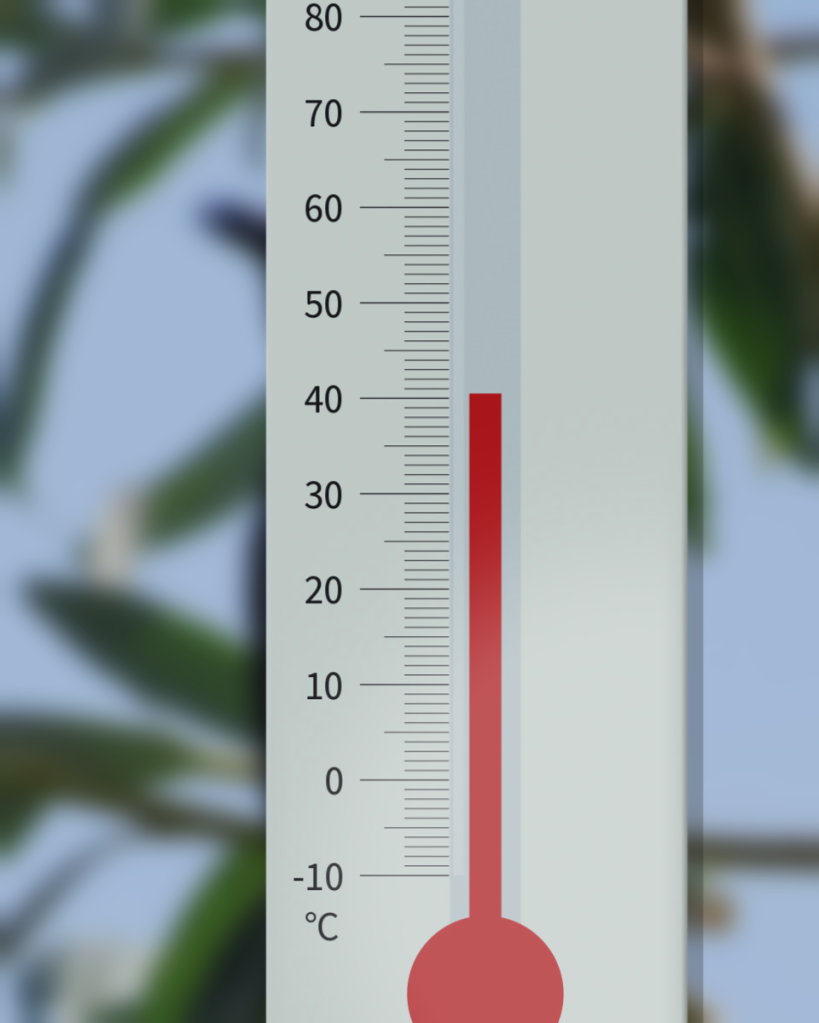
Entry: 40.5 °C
